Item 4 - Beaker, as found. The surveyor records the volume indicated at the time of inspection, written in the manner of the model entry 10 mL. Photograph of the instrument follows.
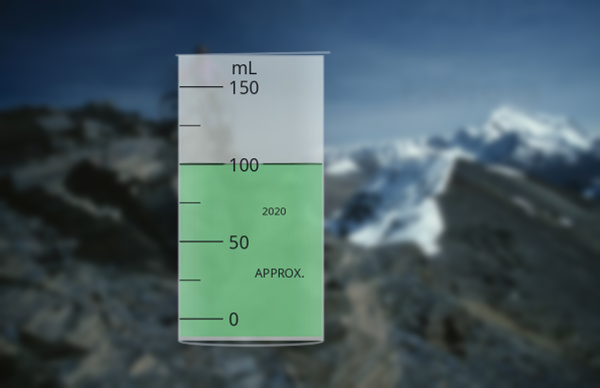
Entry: 100 mL
